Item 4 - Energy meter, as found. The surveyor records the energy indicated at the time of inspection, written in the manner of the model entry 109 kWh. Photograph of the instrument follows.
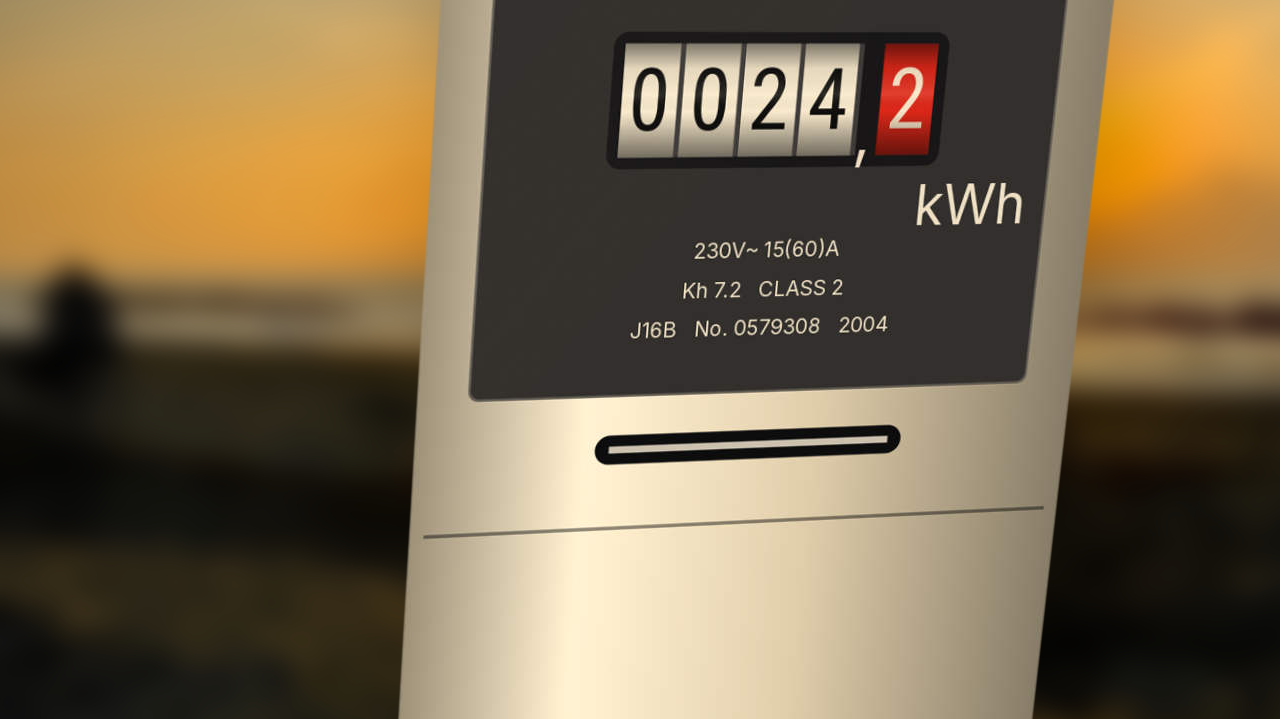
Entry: 24.2 kWh
